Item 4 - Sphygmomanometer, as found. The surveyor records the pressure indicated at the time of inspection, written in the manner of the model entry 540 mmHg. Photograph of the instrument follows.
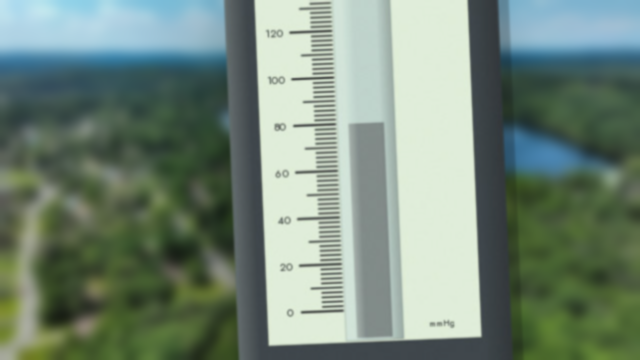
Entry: 80 mmHg
